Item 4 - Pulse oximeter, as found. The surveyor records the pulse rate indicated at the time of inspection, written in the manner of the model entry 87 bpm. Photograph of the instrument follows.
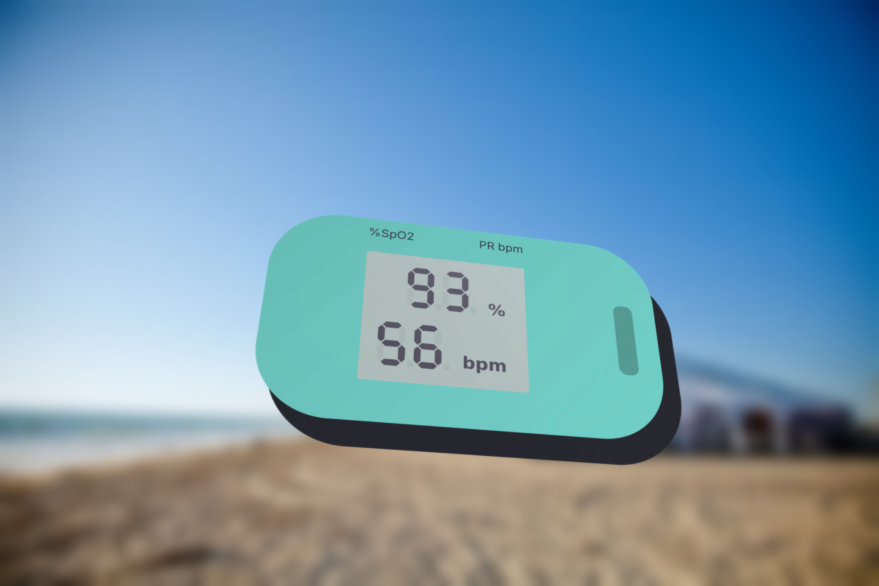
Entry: 56 bpm
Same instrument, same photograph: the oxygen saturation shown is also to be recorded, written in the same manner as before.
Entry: 93 %
